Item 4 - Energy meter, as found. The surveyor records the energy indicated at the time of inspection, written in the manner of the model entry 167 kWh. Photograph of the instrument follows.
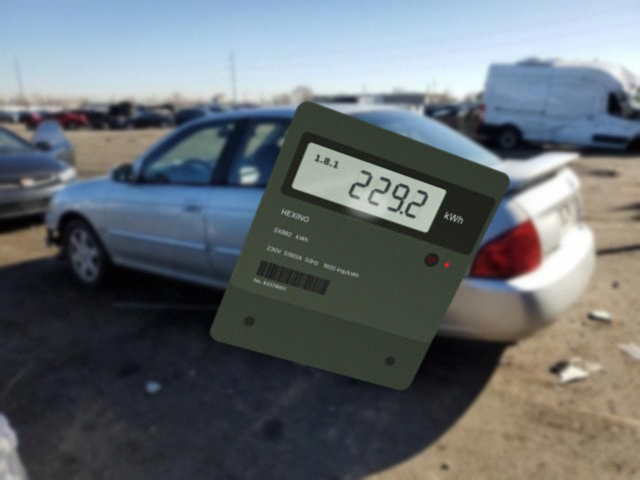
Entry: 229.2 kWh
